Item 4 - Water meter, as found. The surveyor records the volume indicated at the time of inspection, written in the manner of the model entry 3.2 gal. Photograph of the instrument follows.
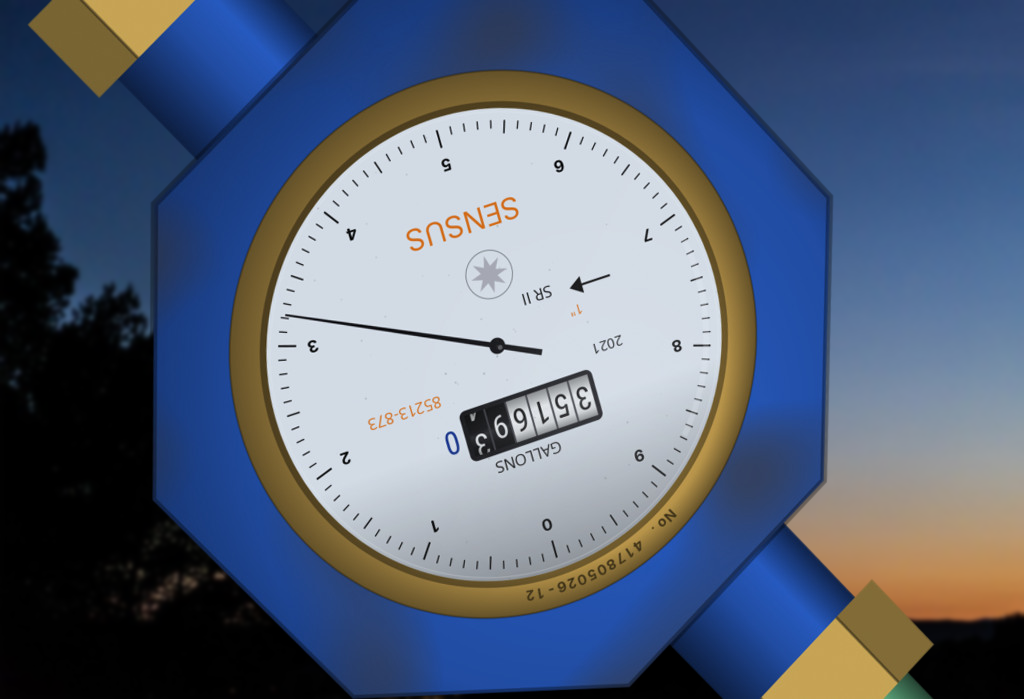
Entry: 3516933.2 gal
